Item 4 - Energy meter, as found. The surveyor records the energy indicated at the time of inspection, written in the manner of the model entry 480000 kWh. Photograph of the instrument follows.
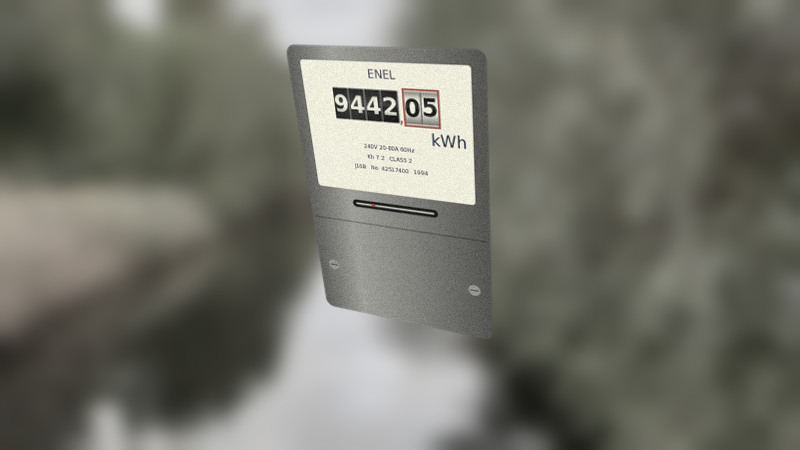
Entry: 9442.05 kWh
